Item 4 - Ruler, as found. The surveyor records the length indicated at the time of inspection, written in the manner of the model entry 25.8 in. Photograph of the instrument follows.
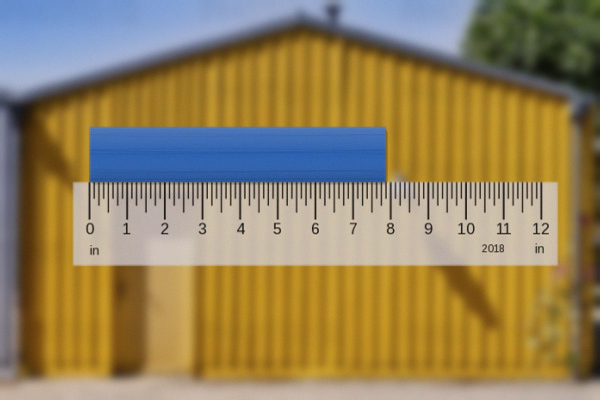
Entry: 7.875 in
